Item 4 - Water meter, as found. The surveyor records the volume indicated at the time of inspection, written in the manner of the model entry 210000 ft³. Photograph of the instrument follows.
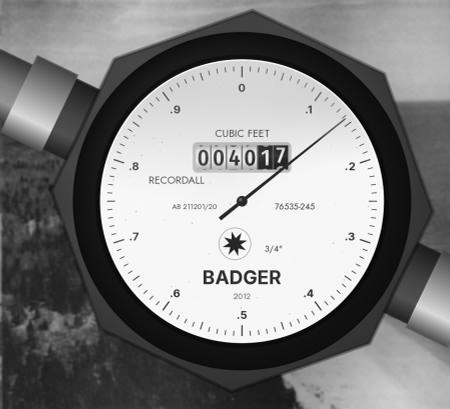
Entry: 4017.14 ft³
